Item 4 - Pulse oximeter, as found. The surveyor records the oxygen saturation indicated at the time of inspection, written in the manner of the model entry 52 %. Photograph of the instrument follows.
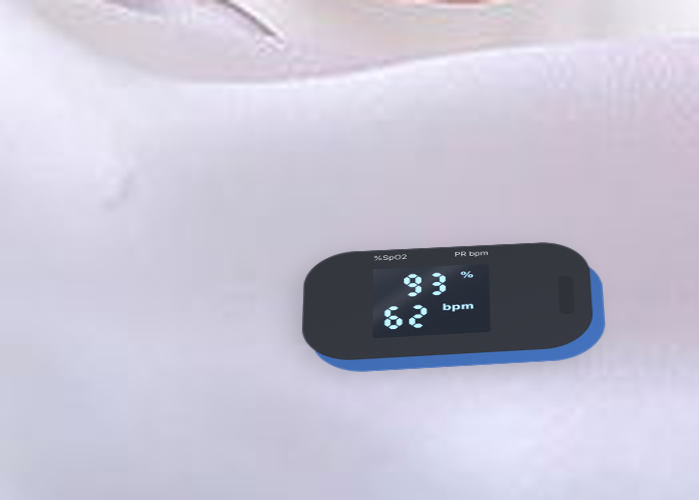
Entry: 93 %
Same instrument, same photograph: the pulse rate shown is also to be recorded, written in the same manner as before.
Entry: 62 bpm
